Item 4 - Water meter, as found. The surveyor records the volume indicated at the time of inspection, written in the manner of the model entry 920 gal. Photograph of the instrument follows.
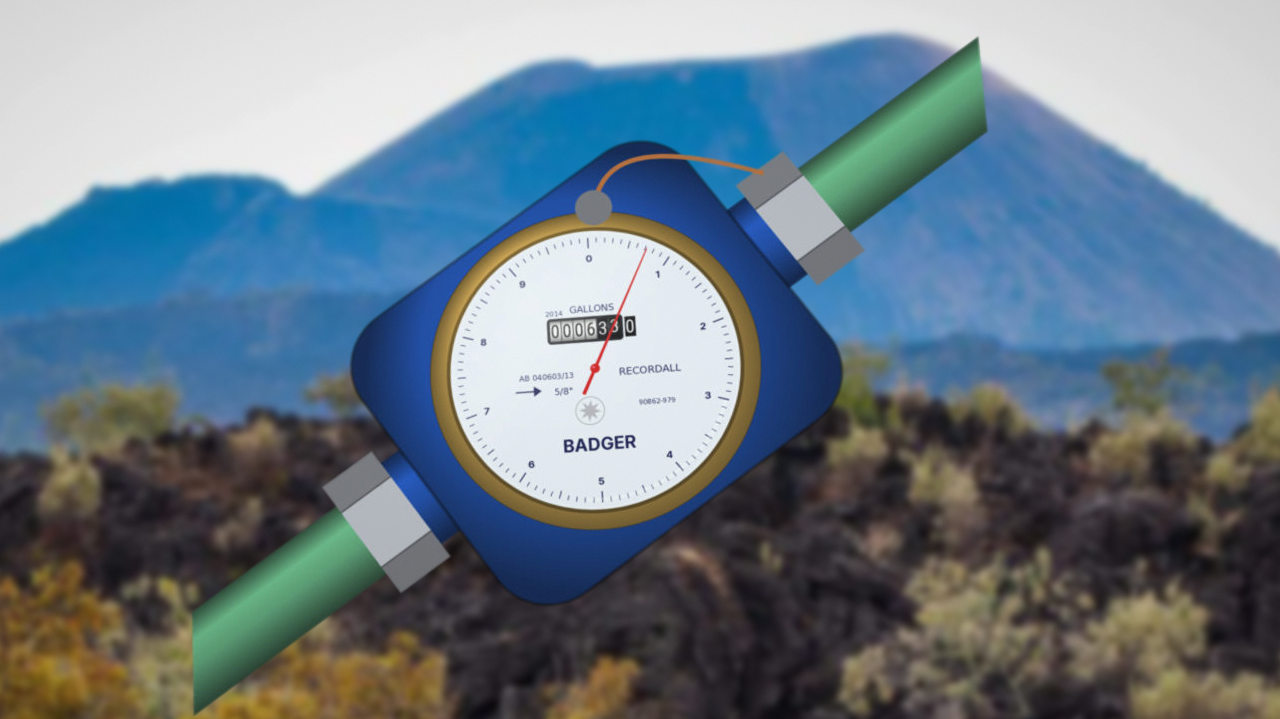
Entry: 6330.7 gal
